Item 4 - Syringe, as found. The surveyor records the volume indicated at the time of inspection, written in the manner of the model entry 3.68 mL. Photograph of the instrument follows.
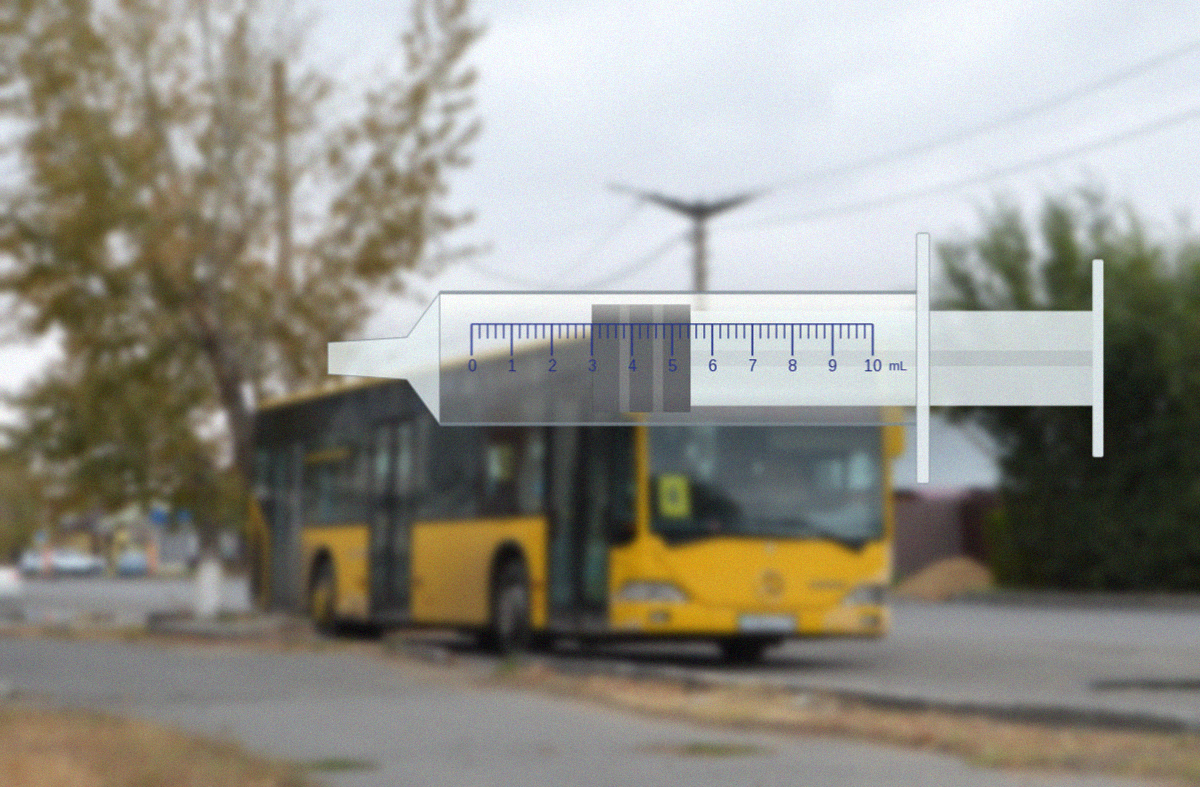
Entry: 3 mL
